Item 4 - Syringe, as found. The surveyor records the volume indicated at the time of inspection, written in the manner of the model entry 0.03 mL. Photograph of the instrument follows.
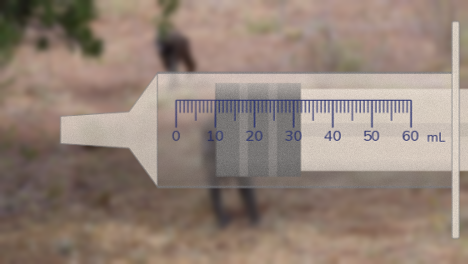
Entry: 10 mL
